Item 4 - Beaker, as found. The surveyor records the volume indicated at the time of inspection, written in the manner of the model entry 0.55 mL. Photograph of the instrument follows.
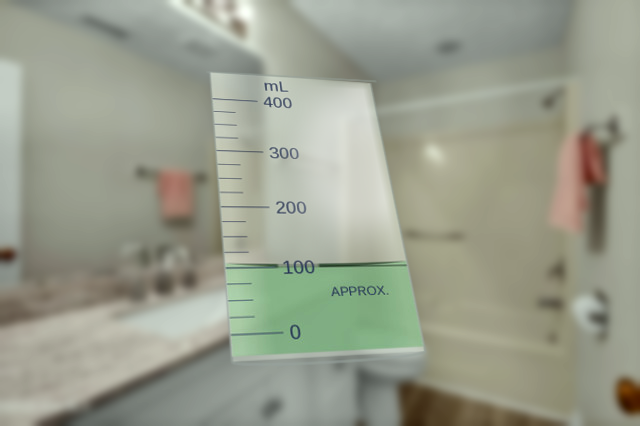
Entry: 100 mL
